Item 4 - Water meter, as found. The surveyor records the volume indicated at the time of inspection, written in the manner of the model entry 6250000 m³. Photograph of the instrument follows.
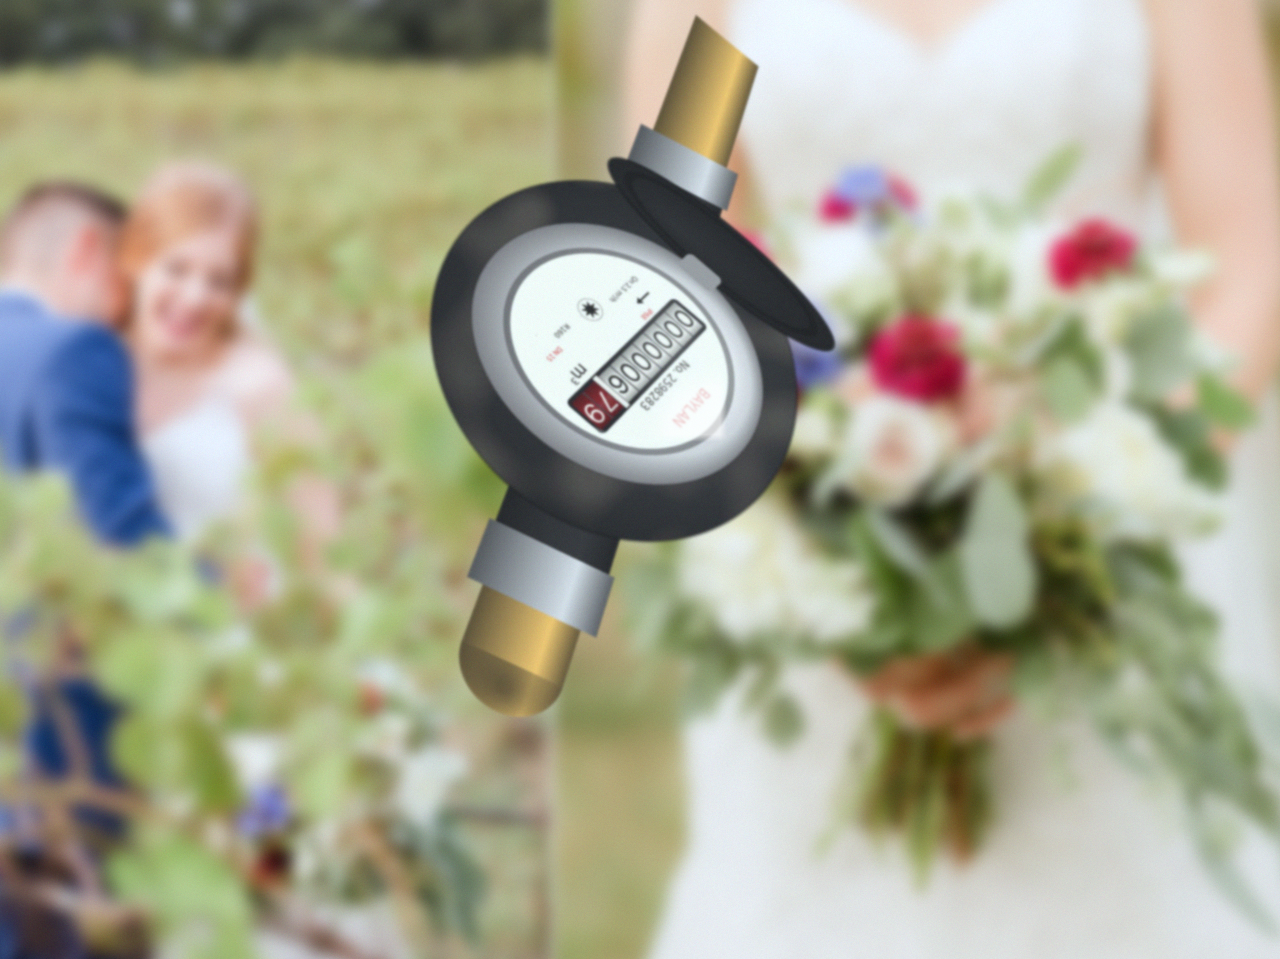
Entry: 6.79 m³
